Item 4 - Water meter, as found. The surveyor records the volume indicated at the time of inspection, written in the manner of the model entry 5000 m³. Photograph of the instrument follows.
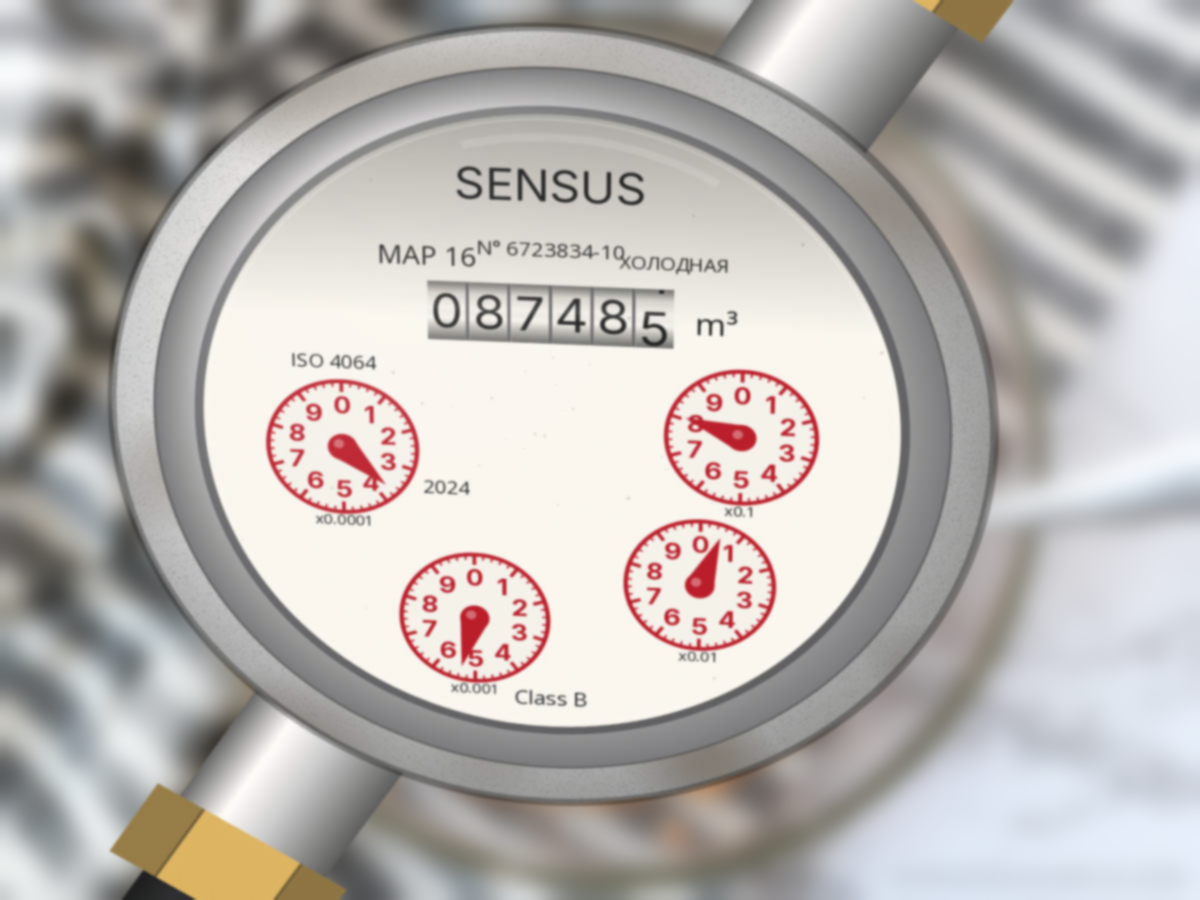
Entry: 87484.8053 m³
